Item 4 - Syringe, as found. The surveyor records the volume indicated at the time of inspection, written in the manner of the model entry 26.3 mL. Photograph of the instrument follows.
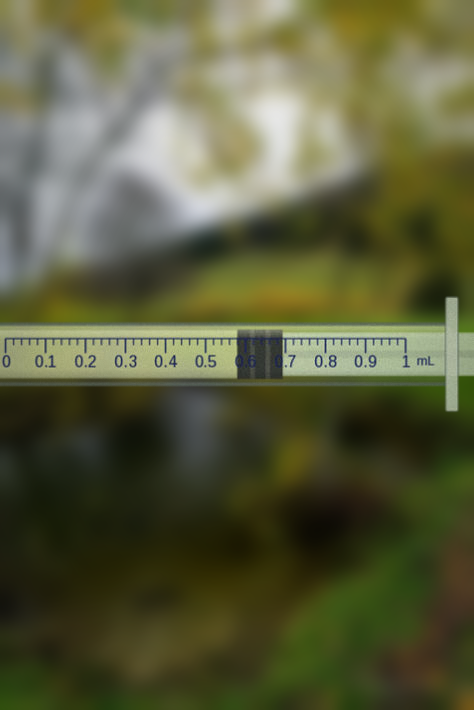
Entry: 0.58 mL
